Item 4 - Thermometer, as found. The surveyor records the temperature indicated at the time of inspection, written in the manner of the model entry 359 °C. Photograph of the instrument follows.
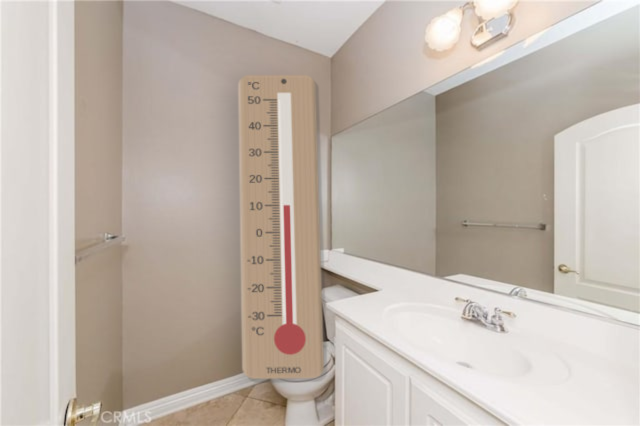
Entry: 10 °C
